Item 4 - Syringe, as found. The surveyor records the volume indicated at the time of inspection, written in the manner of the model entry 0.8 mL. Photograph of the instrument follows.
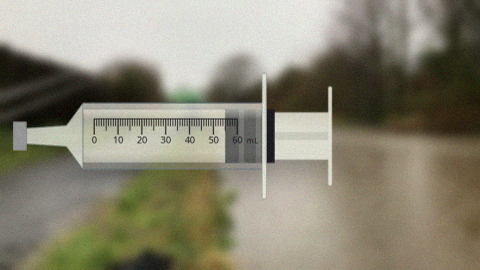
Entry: 55 mL
